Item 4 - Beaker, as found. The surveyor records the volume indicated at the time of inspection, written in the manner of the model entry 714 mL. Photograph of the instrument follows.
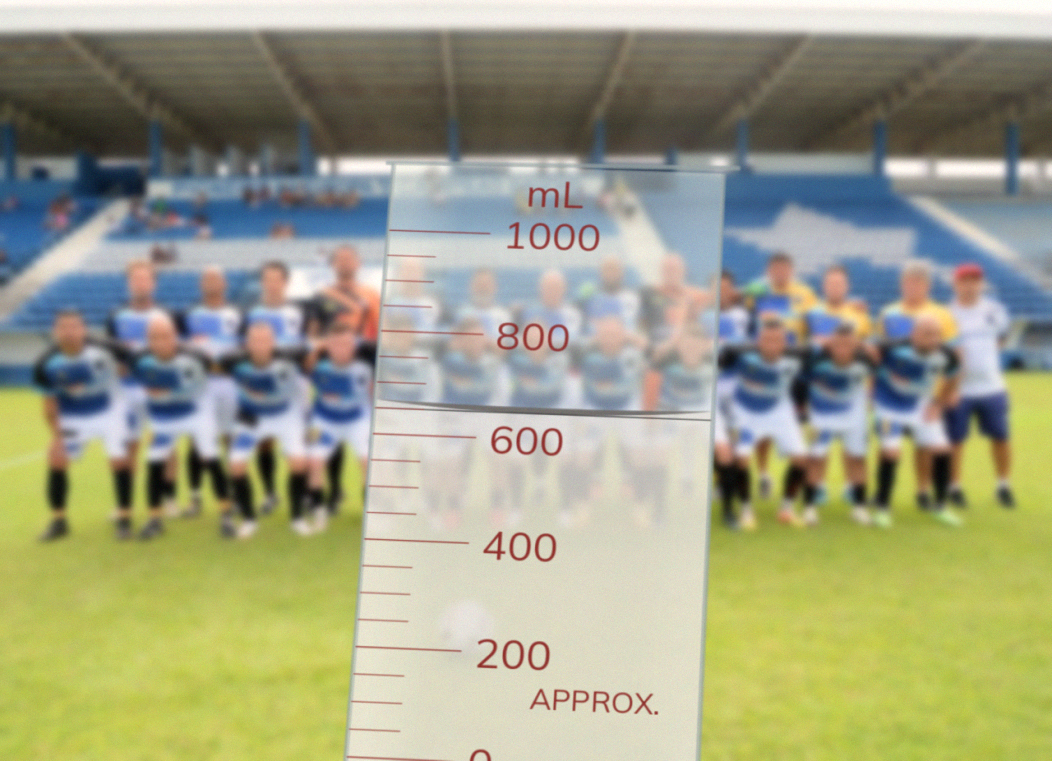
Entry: 650 mL
